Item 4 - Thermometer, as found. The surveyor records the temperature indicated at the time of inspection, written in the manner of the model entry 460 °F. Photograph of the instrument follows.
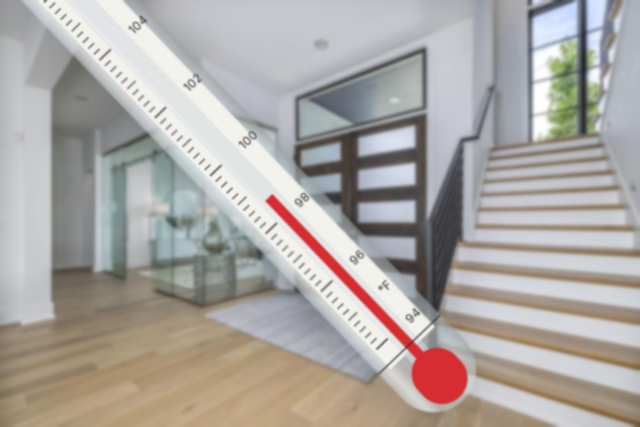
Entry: 98.6 °F
